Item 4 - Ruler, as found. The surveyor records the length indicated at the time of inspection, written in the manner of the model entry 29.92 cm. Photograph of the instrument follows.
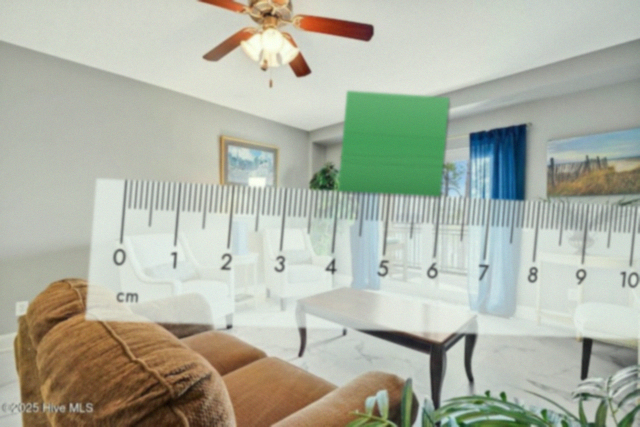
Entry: 2 cm
